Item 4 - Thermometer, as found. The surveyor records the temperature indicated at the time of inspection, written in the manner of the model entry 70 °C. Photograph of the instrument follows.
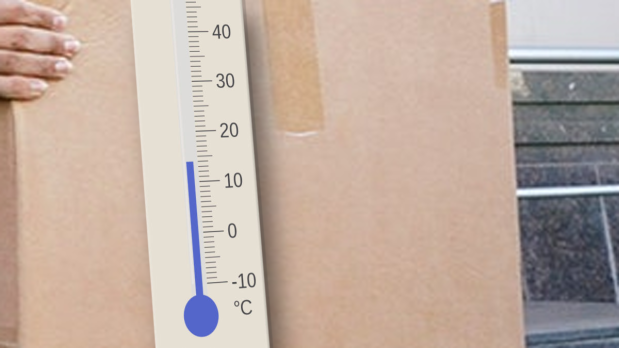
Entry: 14 °C
